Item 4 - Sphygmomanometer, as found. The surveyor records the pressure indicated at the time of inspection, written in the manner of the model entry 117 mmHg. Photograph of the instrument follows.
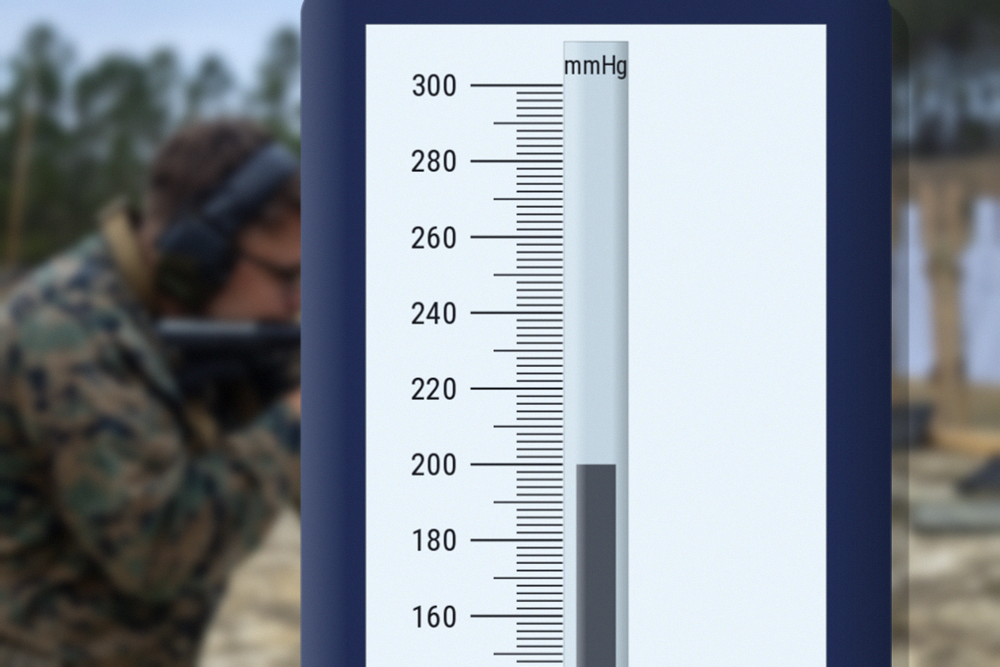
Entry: 200 mmHg
